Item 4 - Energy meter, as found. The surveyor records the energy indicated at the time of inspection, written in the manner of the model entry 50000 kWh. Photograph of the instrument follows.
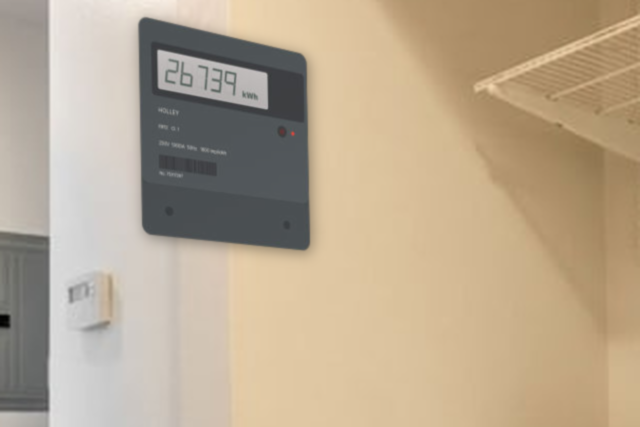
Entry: 26739 kWh
